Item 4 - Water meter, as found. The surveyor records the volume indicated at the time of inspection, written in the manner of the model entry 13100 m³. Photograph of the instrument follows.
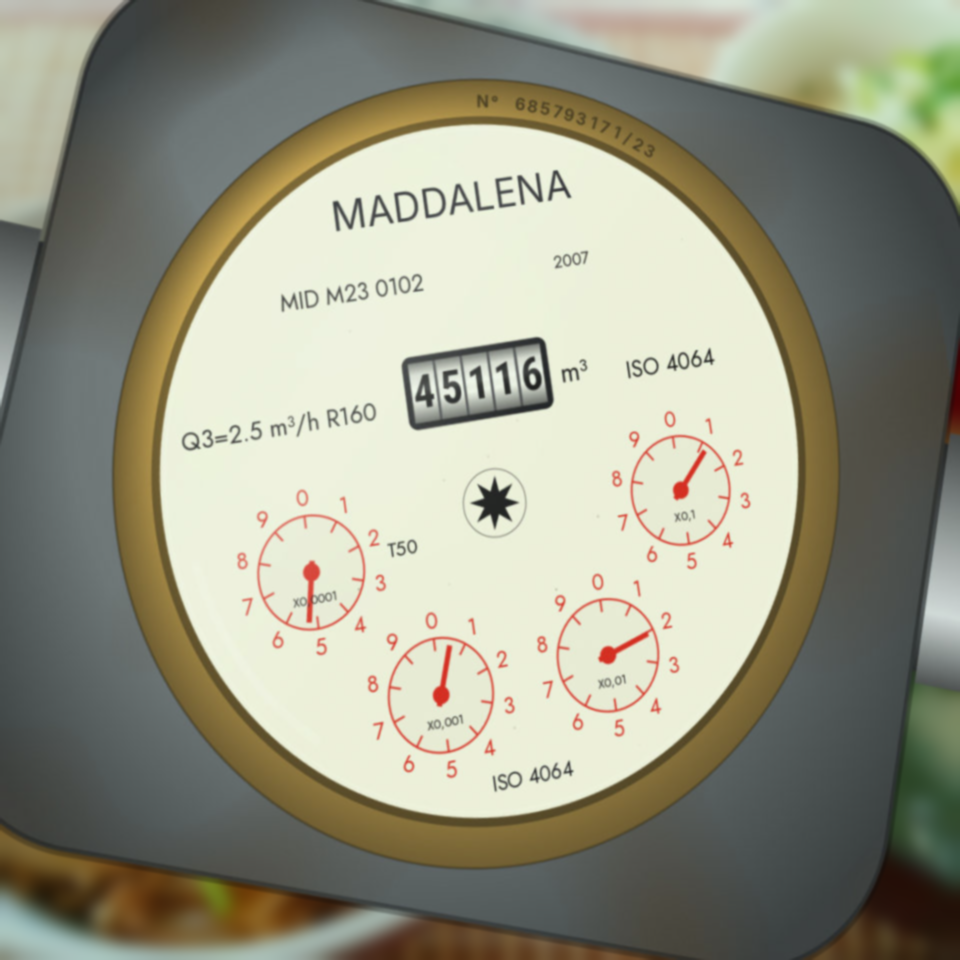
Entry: 45116.1205 m³
